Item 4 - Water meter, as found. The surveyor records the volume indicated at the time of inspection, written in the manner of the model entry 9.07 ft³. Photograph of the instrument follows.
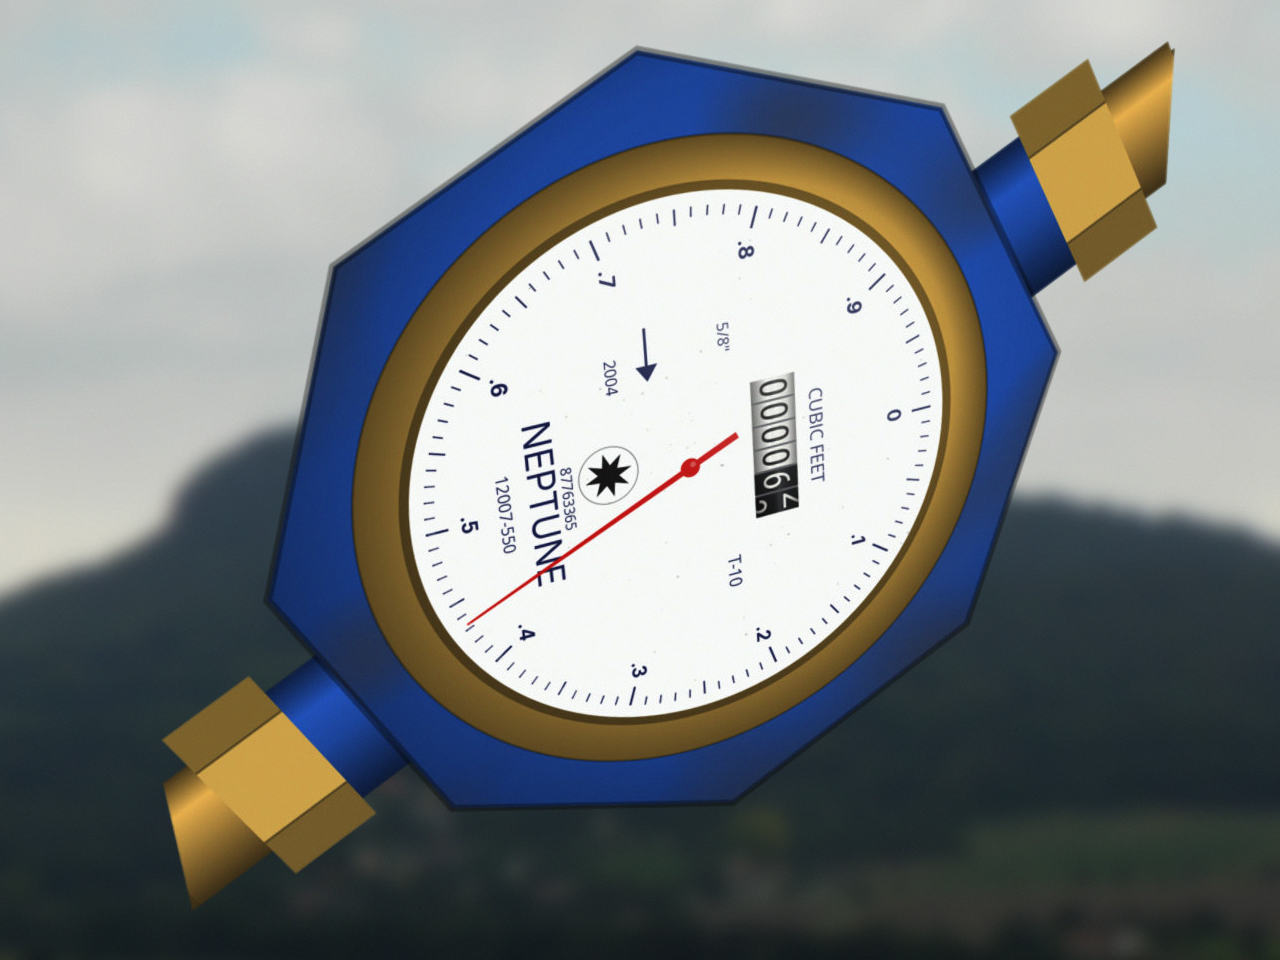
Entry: 62.43 ft³
